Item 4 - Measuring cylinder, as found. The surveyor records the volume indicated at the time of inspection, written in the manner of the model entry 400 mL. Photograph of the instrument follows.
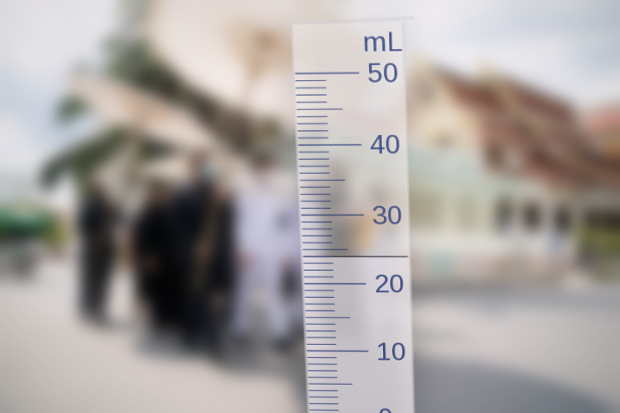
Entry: 24 mL
